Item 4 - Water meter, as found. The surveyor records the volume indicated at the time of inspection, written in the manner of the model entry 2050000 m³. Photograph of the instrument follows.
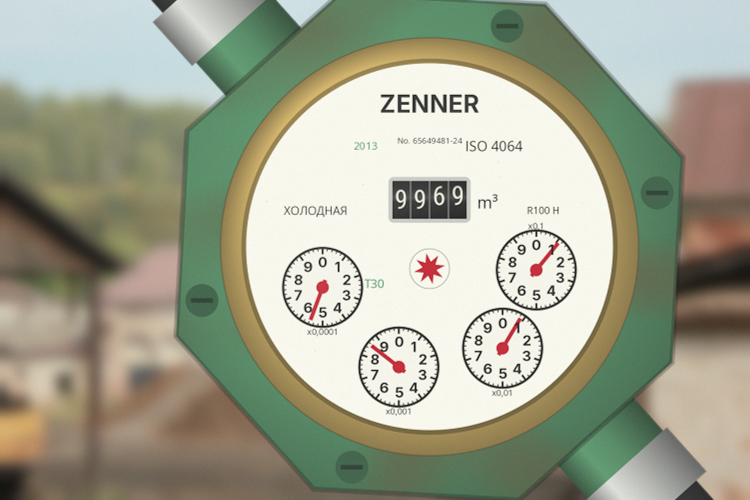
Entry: 9969.1085 m³
